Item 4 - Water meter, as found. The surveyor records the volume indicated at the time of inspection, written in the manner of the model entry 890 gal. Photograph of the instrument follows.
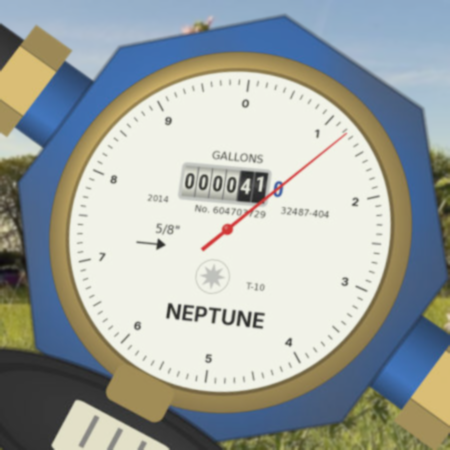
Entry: 411.2 gal
